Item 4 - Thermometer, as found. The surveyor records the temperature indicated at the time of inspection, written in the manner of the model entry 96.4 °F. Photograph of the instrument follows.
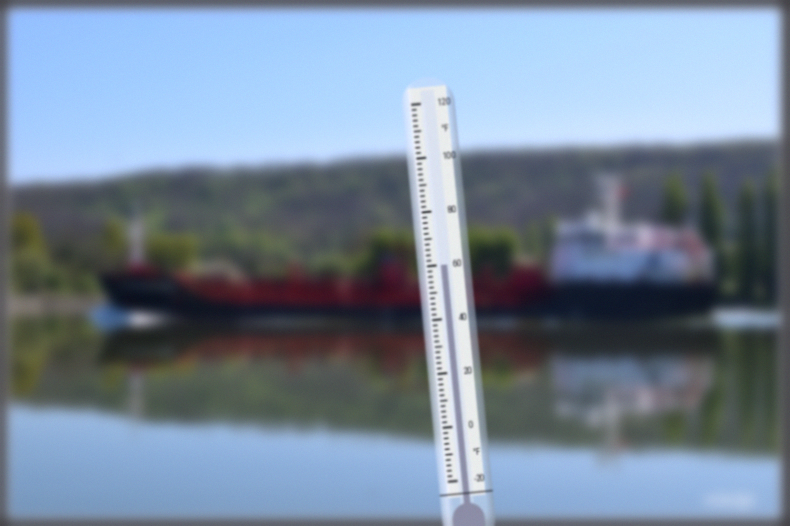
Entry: 60 °F
